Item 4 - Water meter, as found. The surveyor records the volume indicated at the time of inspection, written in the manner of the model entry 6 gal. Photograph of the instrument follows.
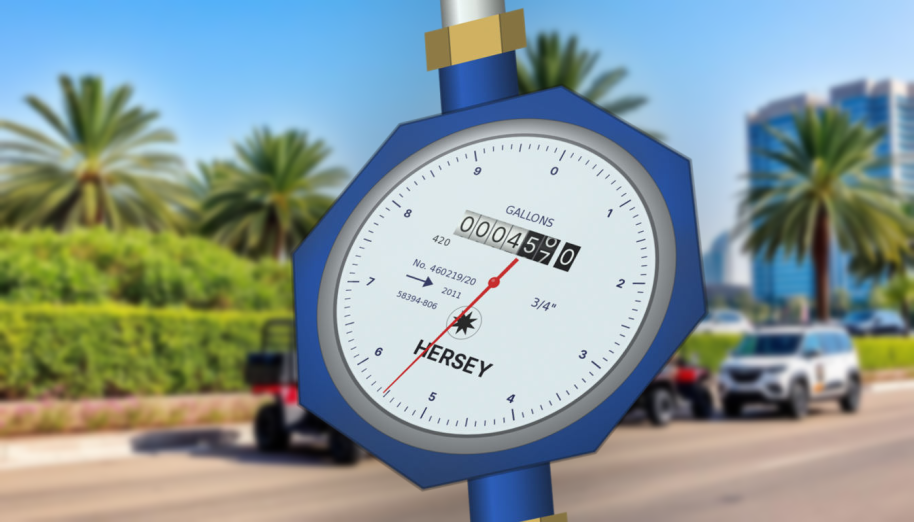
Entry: 4565.5 gal
